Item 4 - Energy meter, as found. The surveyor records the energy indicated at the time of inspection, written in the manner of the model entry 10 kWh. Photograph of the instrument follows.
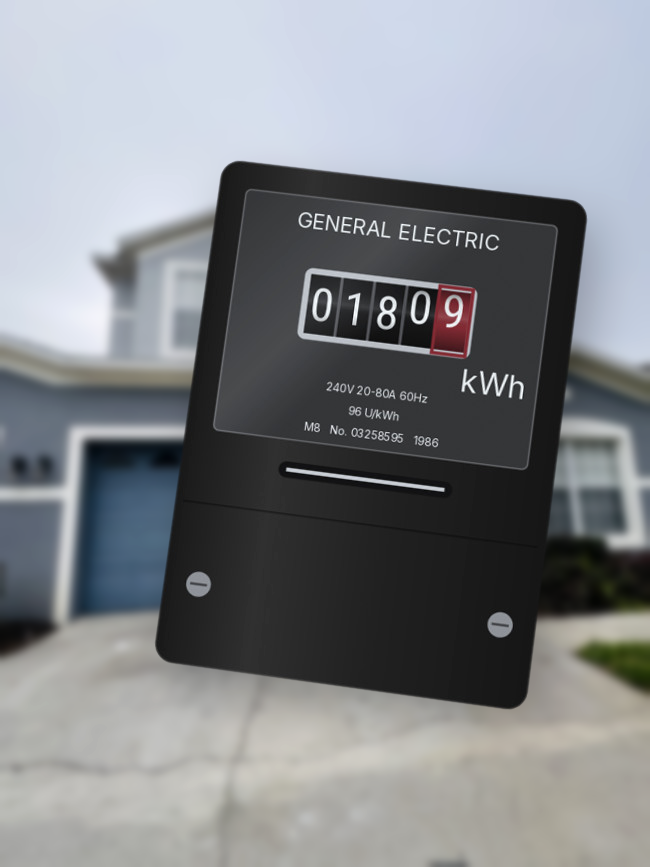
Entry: 180.9 kWh
